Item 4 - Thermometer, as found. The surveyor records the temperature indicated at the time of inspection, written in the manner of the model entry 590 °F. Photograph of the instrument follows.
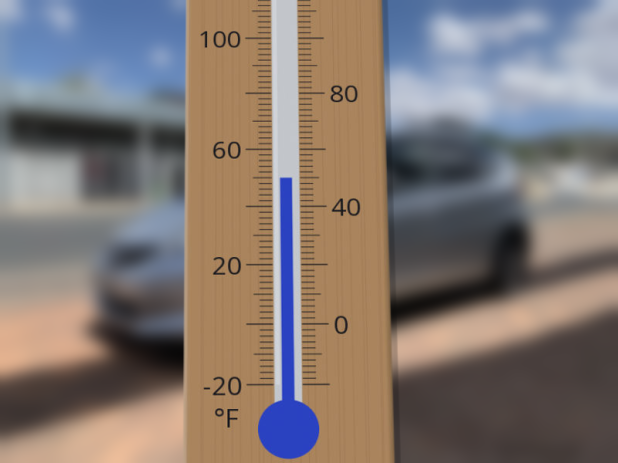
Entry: 50 °F
